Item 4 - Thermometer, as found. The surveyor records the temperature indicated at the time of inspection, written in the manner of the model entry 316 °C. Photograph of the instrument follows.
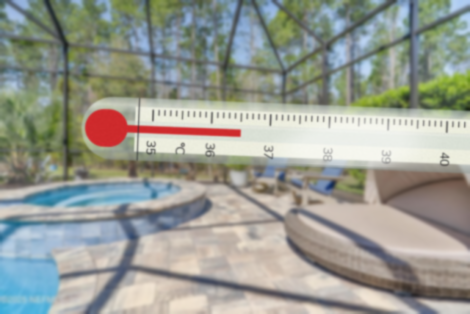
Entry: 36.5 °C
